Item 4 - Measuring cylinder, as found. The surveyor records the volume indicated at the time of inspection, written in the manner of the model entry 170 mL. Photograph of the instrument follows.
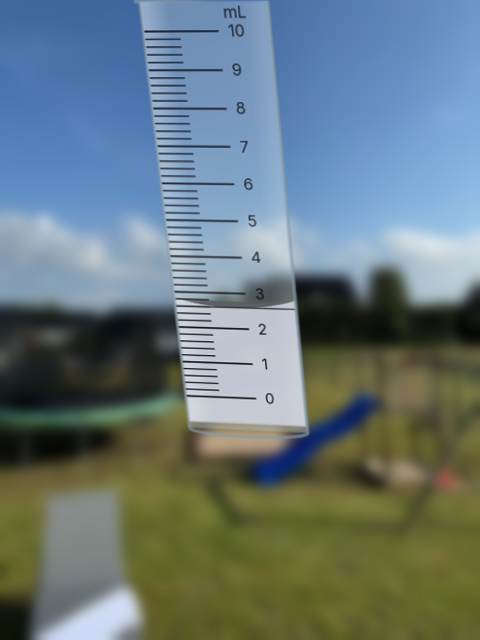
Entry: 2.6 mL
